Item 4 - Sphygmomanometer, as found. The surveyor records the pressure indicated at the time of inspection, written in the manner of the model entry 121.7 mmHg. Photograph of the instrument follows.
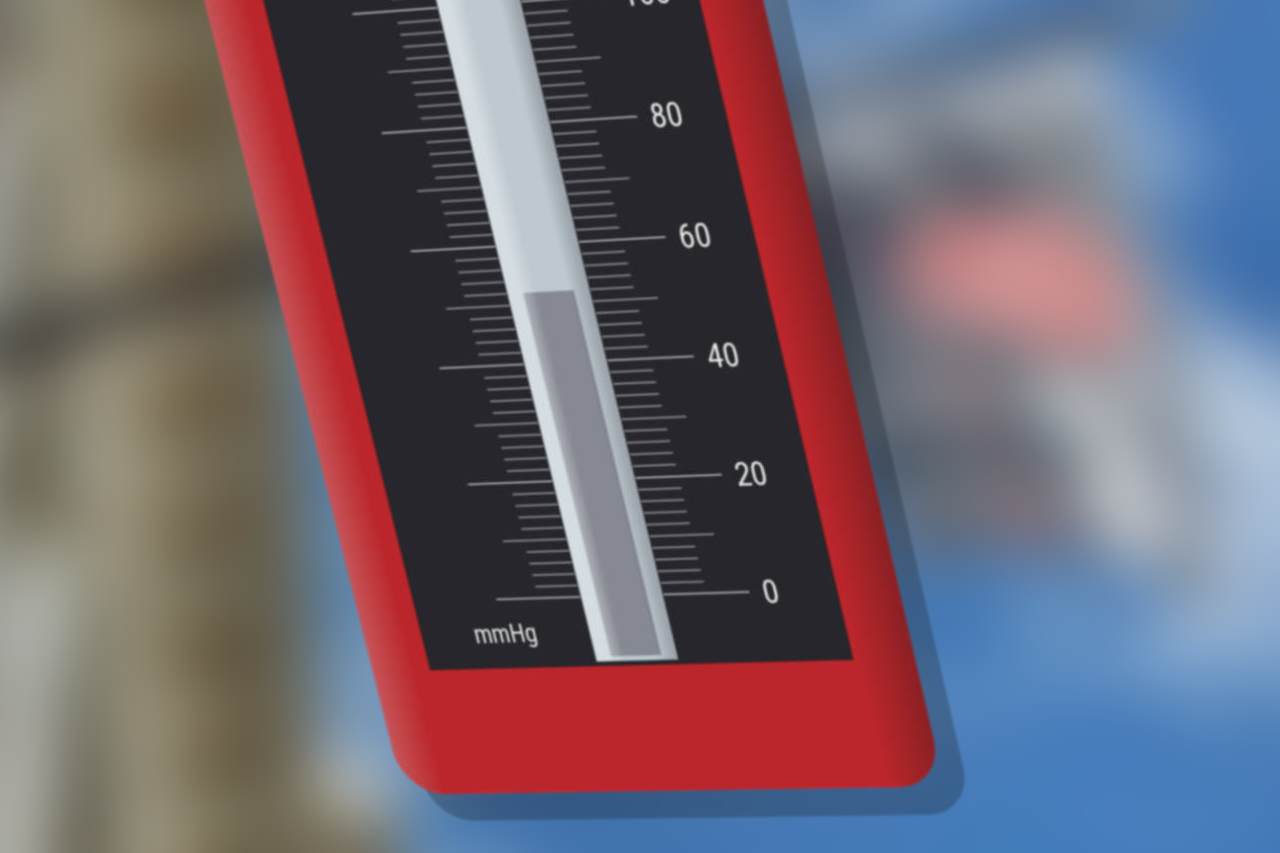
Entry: 52 mmHg
